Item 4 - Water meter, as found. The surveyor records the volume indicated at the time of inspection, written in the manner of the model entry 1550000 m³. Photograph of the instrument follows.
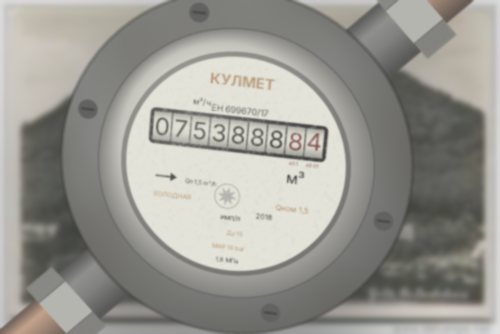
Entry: 753888.84 m³
